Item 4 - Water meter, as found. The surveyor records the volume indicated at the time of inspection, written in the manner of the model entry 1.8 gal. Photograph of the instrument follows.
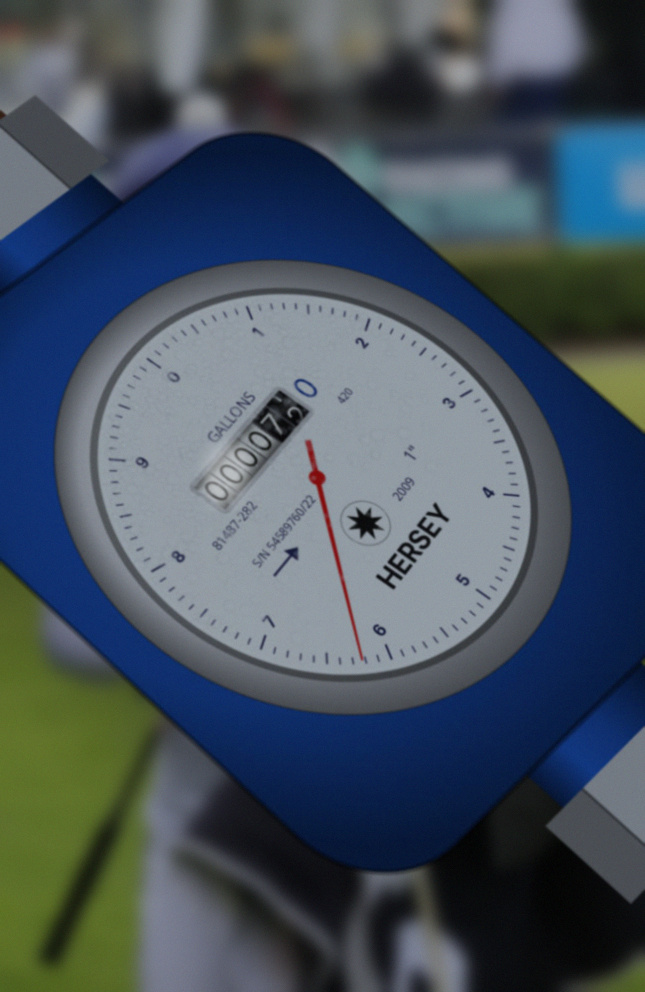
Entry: 716.2 gal
